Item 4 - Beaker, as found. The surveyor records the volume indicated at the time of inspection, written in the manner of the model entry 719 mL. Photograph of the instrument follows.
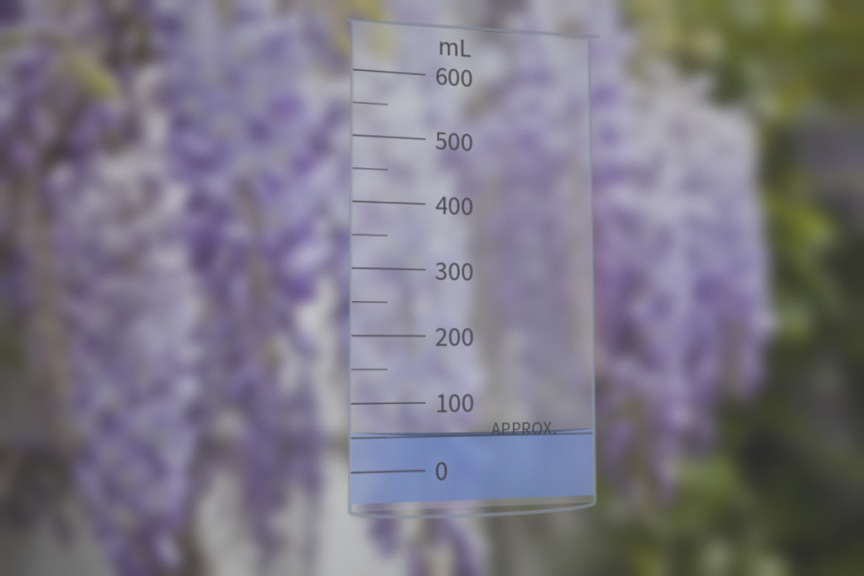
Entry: 50 mL
